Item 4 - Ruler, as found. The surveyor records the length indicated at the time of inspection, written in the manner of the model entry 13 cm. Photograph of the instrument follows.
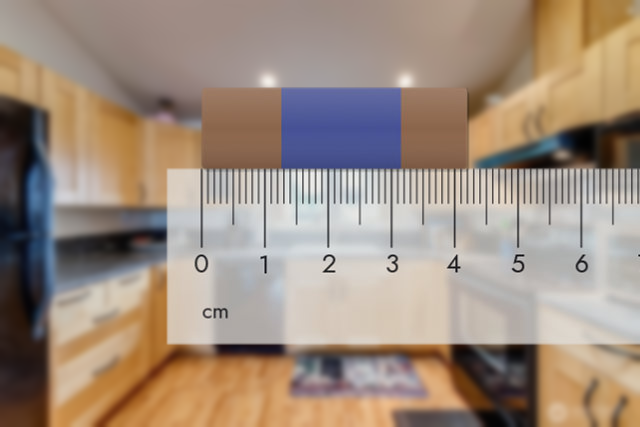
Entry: 4.2 cm
